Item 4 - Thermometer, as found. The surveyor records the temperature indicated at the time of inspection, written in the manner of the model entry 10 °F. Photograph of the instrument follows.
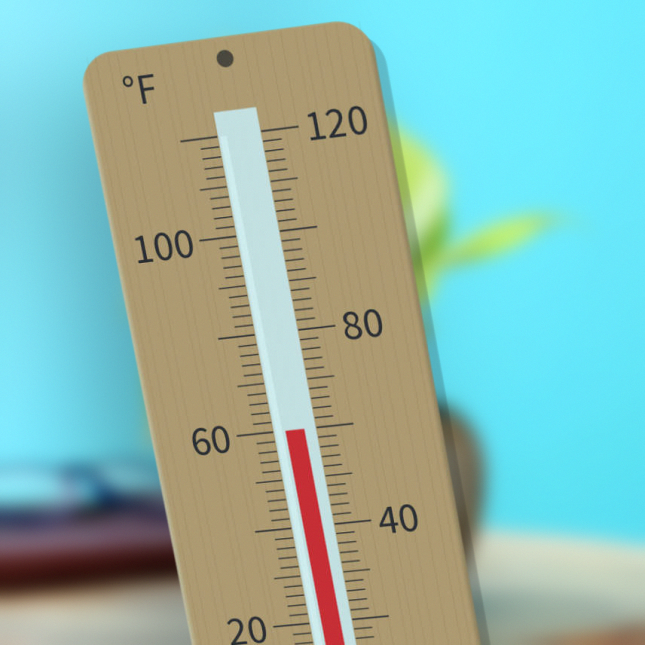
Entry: 60 °F
